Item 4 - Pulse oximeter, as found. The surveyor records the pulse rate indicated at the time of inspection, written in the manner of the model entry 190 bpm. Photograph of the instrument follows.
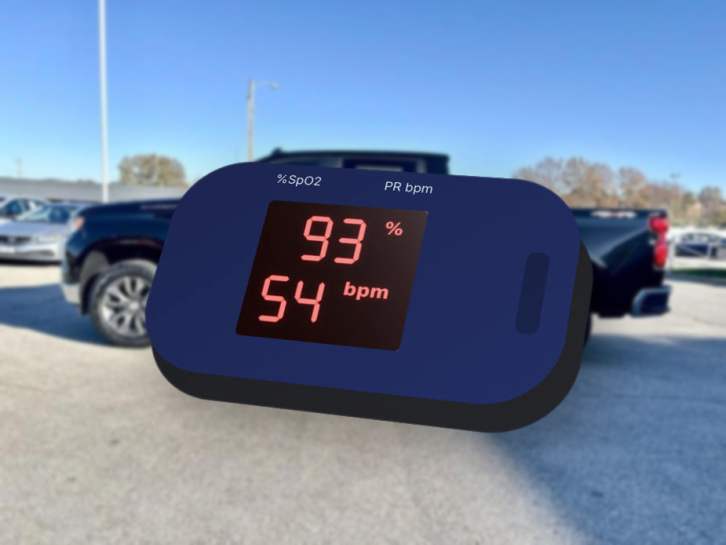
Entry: 54 bpm
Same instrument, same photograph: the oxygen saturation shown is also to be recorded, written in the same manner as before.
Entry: 93 %
